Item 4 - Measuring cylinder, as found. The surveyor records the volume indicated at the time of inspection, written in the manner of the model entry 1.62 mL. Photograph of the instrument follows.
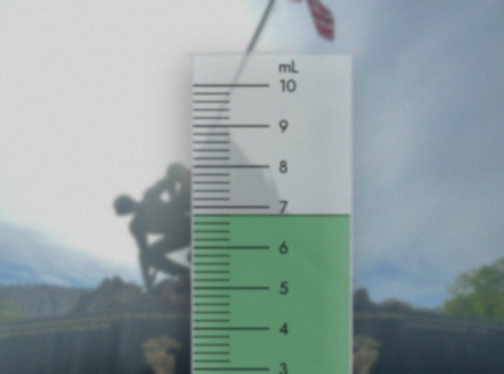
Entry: 6.8 mL
